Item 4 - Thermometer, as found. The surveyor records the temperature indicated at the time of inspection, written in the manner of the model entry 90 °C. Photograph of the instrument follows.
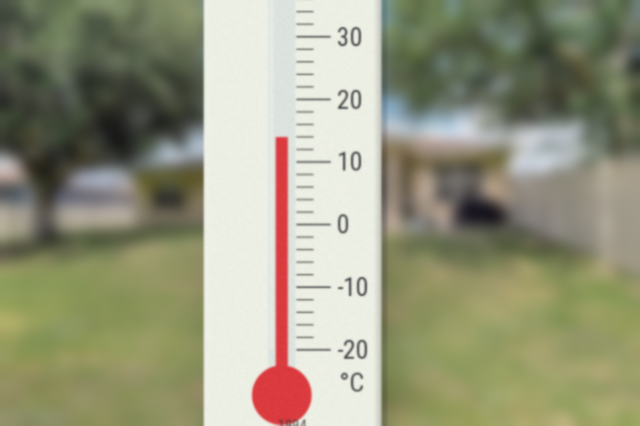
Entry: 14 °C
